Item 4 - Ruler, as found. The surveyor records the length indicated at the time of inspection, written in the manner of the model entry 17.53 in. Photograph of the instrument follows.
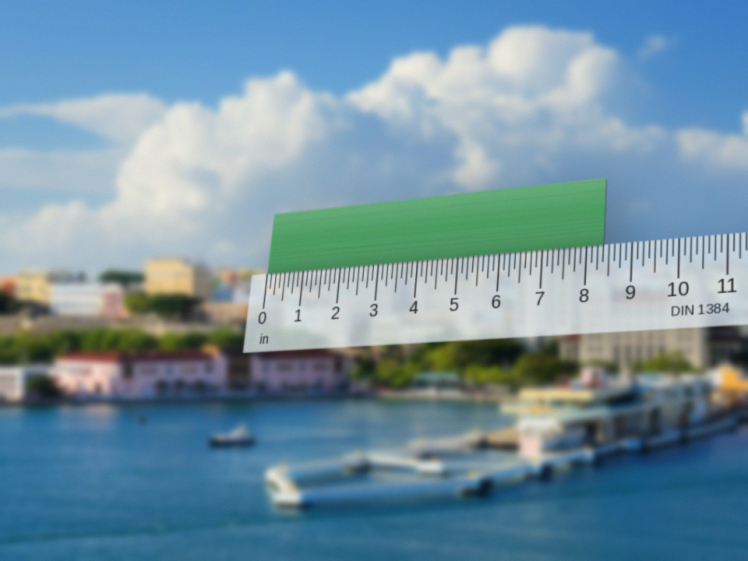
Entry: 8.375 in
